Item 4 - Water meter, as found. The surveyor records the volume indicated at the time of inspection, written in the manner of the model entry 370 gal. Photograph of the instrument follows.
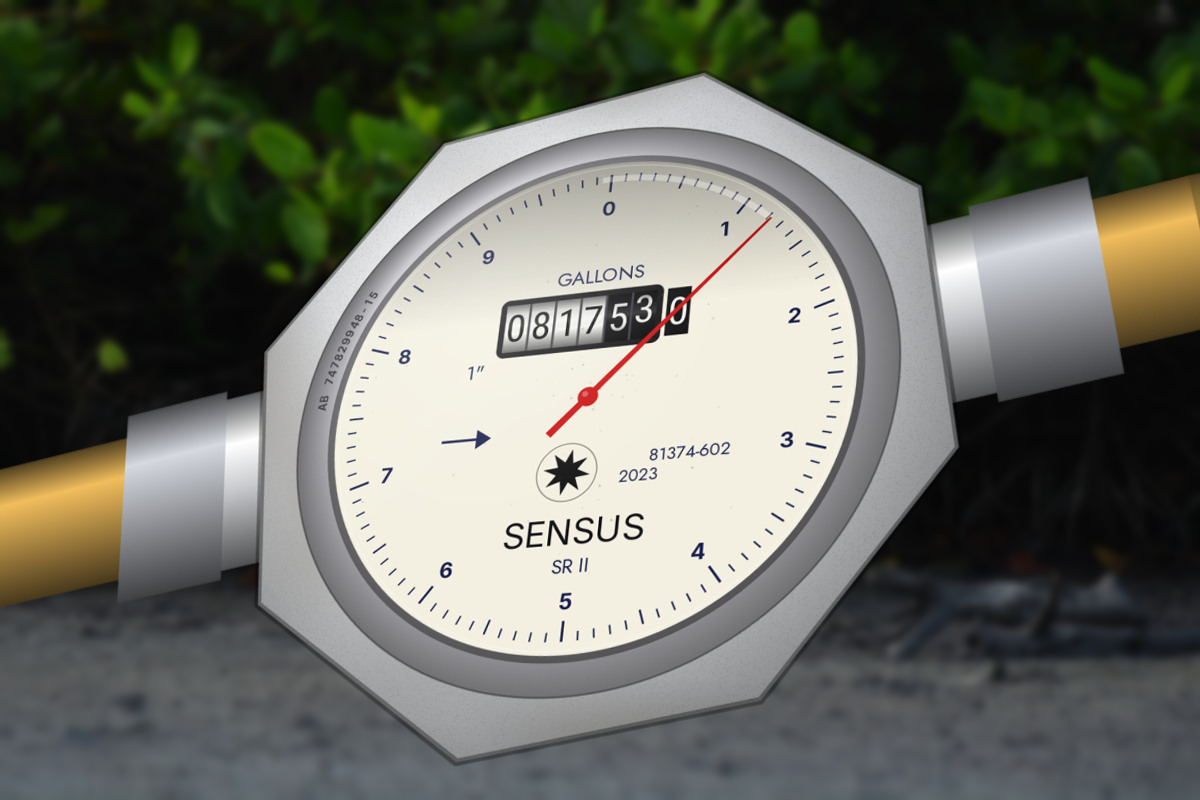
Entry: 817531.2 gal
